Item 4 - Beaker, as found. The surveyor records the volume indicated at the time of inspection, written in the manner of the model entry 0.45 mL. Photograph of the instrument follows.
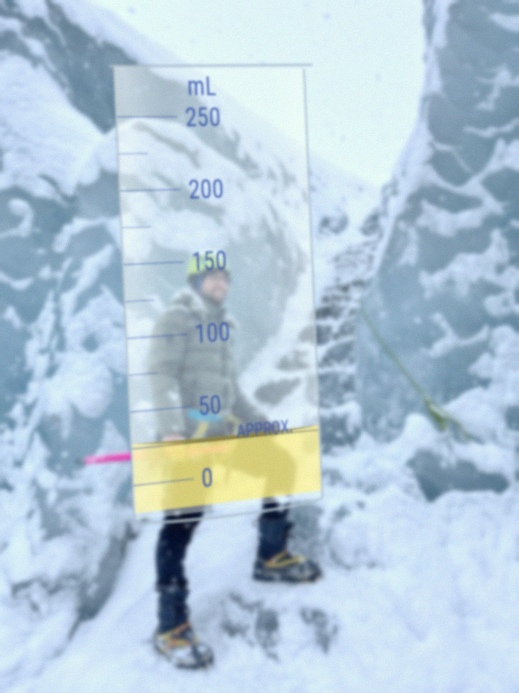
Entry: 25 mL
